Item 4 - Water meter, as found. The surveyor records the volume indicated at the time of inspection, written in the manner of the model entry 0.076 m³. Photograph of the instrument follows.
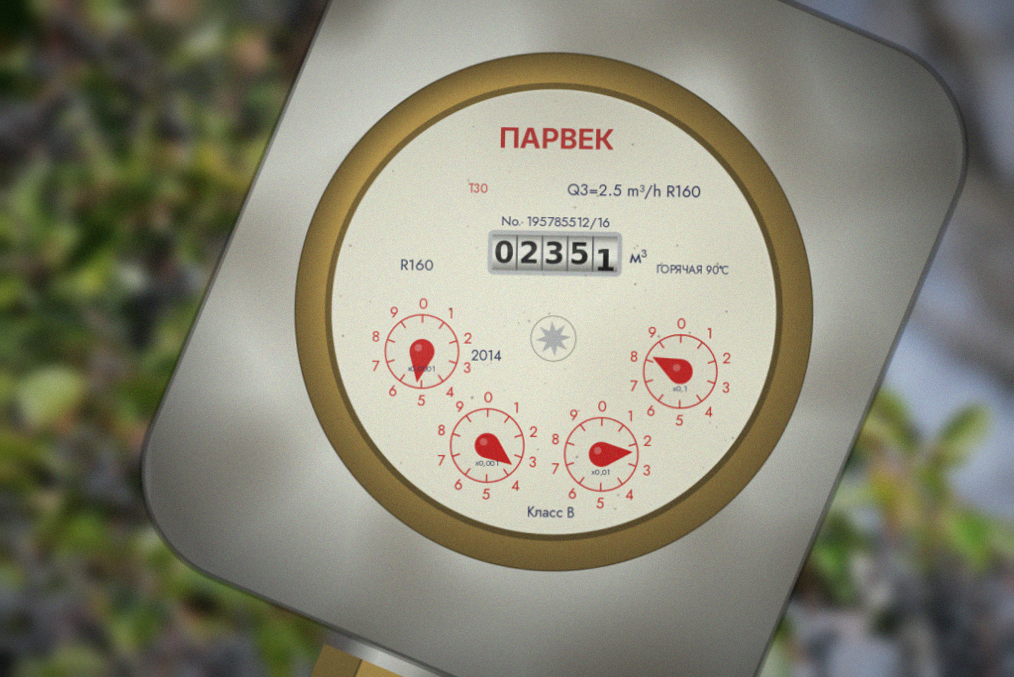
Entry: 2350.8235 m³
